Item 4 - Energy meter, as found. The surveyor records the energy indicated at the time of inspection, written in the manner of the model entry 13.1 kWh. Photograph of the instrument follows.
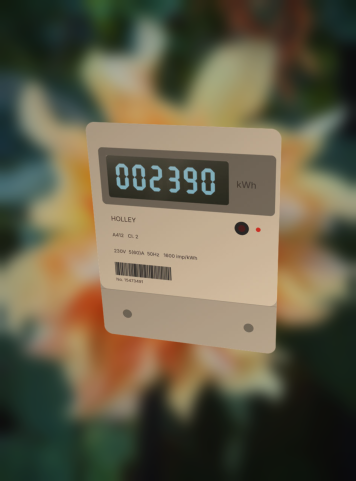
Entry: 2390 kWh
